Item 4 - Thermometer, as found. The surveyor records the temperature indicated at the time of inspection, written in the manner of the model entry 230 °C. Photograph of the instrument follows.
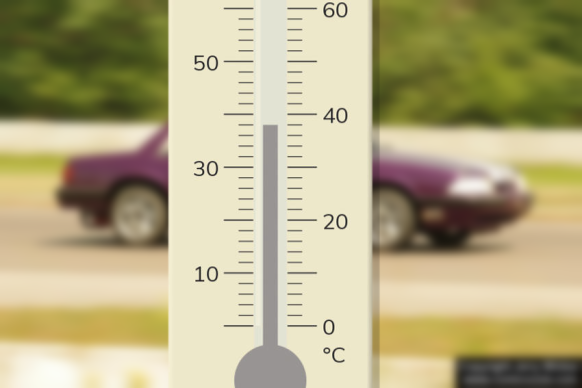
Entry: 38 °C
